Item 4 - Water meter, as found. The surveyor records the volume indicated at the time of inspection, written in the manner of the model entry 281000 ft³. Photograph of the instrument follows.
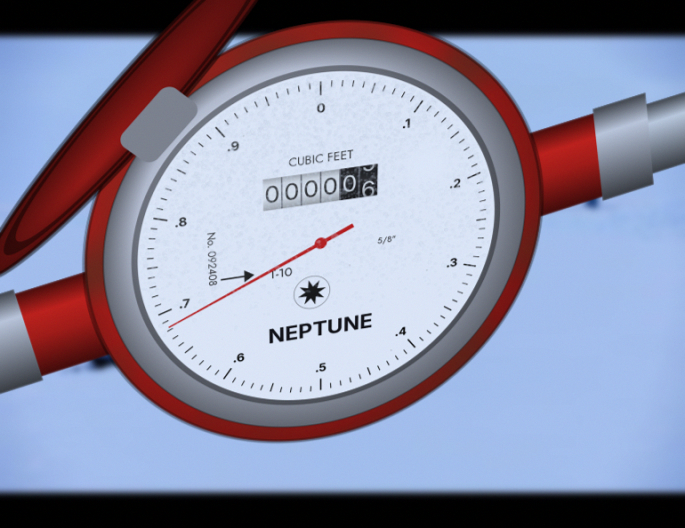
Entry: 5.68 ft³
